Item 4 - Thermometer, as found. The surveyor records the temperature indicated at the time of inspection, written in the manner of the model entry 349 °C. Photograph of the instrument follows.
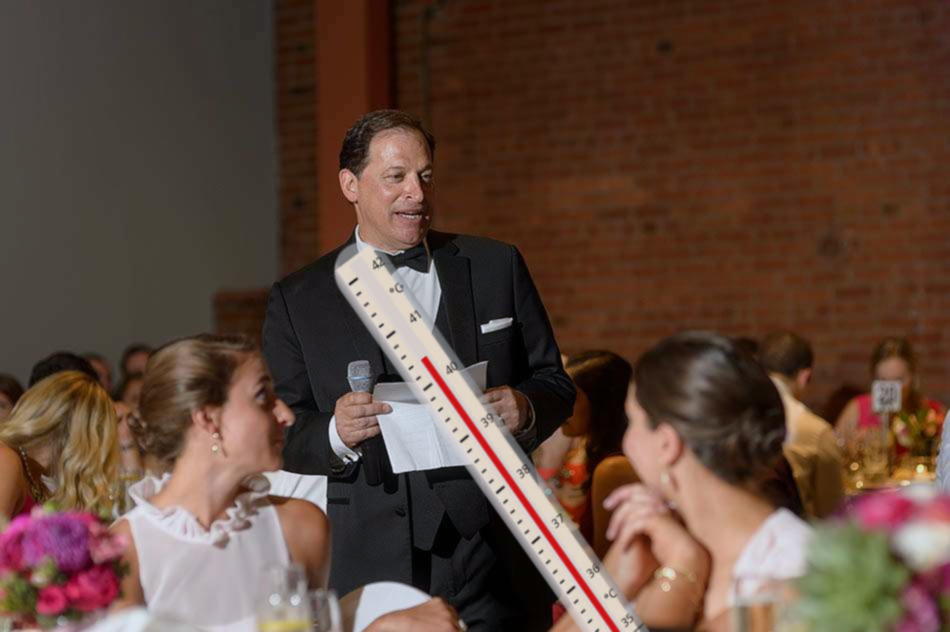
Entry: 40.4 °C
